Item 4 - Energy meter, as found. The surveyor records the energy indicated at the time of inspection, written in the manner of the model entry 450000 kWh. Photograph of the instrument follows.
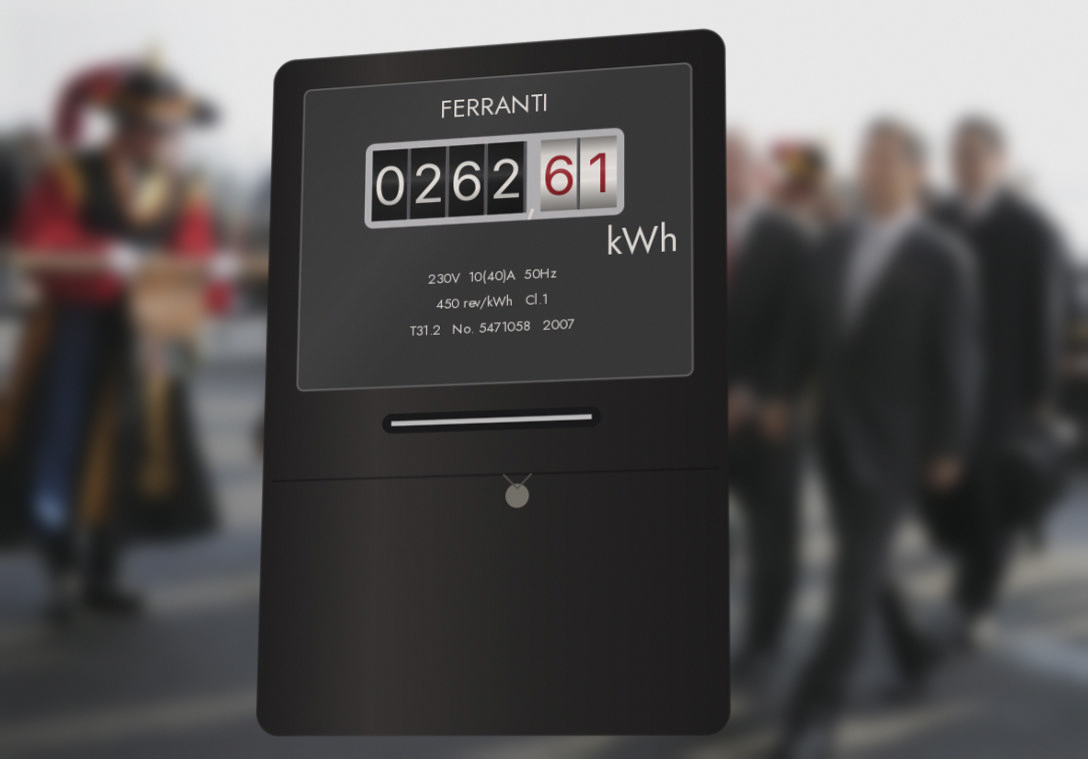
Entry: 262.61 kWh
